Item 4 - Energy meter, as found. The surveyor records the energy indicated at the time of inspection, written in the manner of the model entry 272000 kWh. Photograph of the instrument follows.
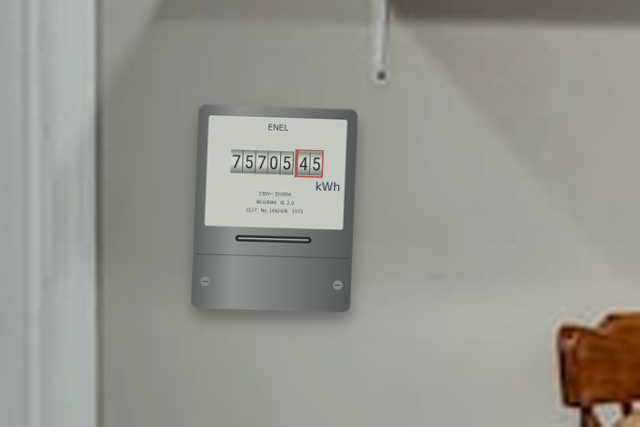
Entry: 75705.45 kWh
